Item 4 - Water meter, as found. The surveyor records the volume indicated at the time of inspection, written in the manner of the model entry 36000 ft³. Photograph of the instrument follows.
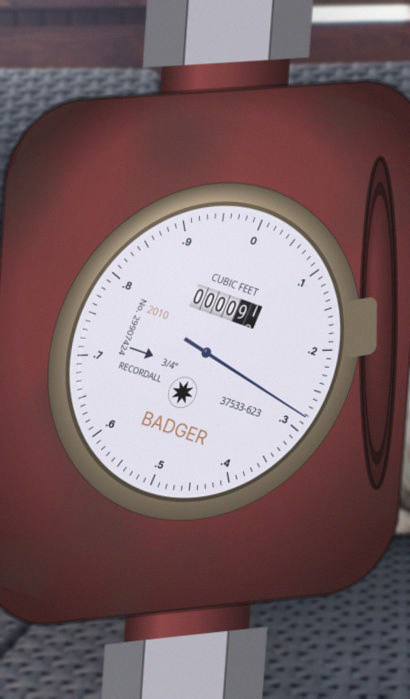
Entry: 91.28 ft³
